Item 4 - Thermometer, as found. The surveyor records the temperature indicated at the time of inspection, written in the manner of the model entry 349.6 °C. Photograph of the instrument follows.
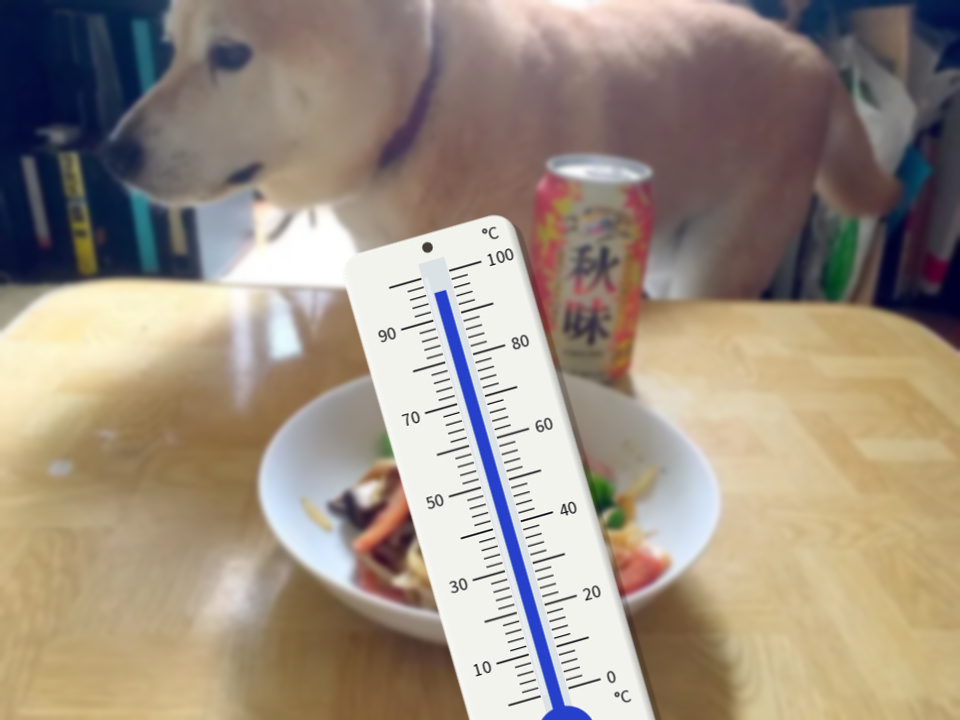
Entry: 96 °C
